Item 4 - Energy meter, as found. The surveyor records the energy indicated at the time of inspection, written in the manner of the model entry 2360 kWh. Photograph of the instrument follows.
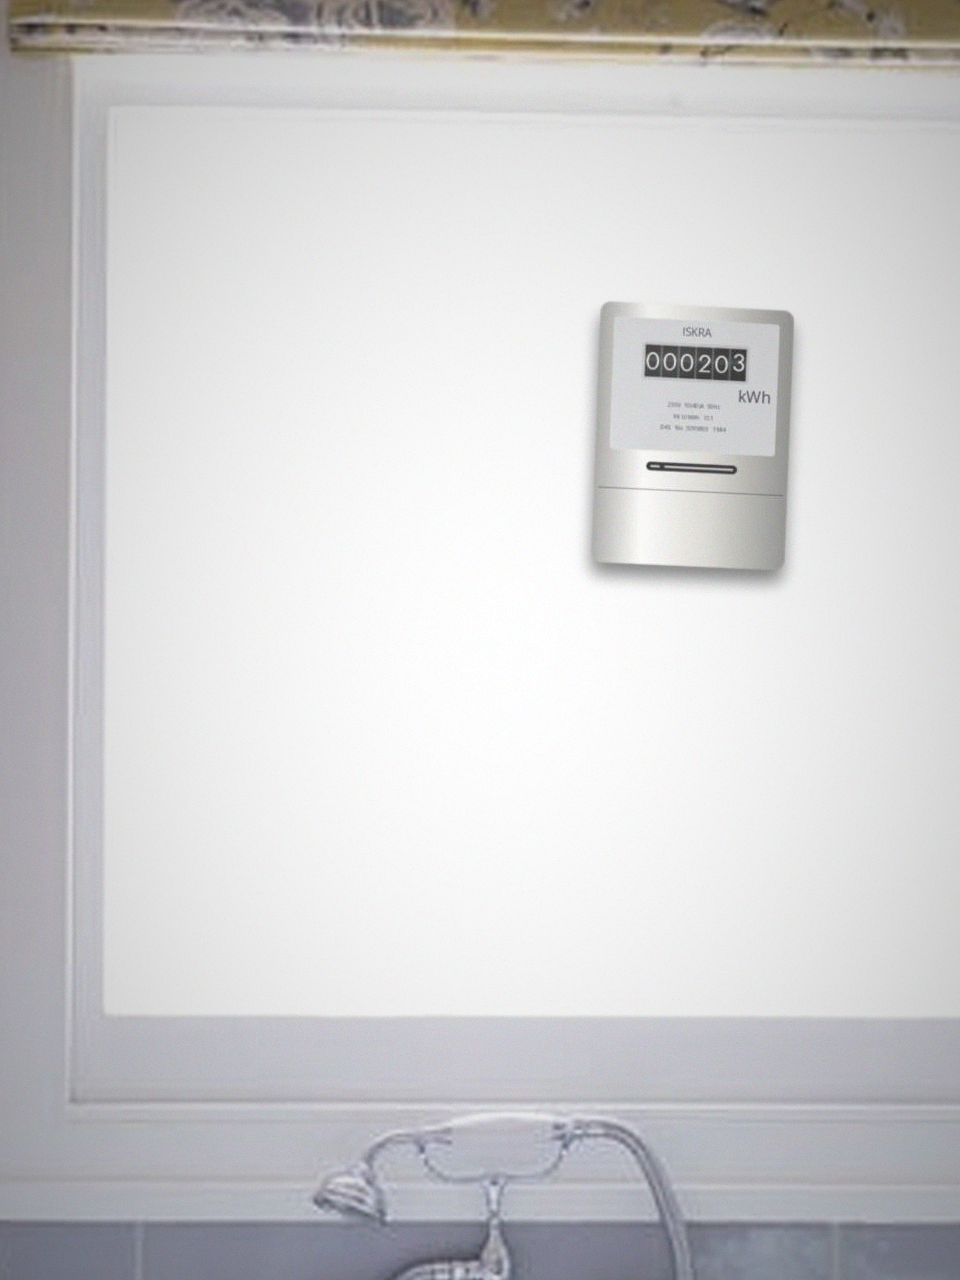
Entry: 203 kWh
